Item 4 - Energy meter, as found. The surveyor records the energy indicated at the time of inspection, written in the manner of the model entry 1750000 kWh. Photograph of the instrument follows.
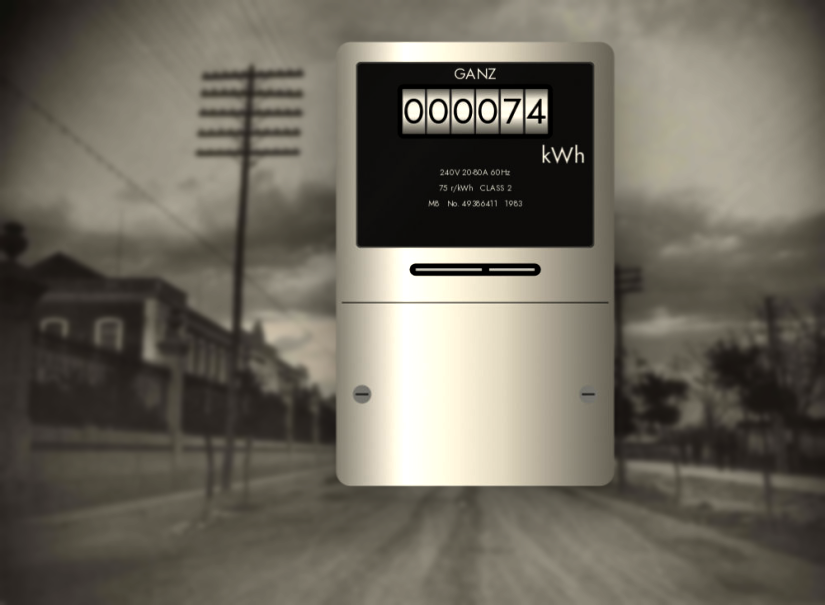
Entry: 74 kWh
